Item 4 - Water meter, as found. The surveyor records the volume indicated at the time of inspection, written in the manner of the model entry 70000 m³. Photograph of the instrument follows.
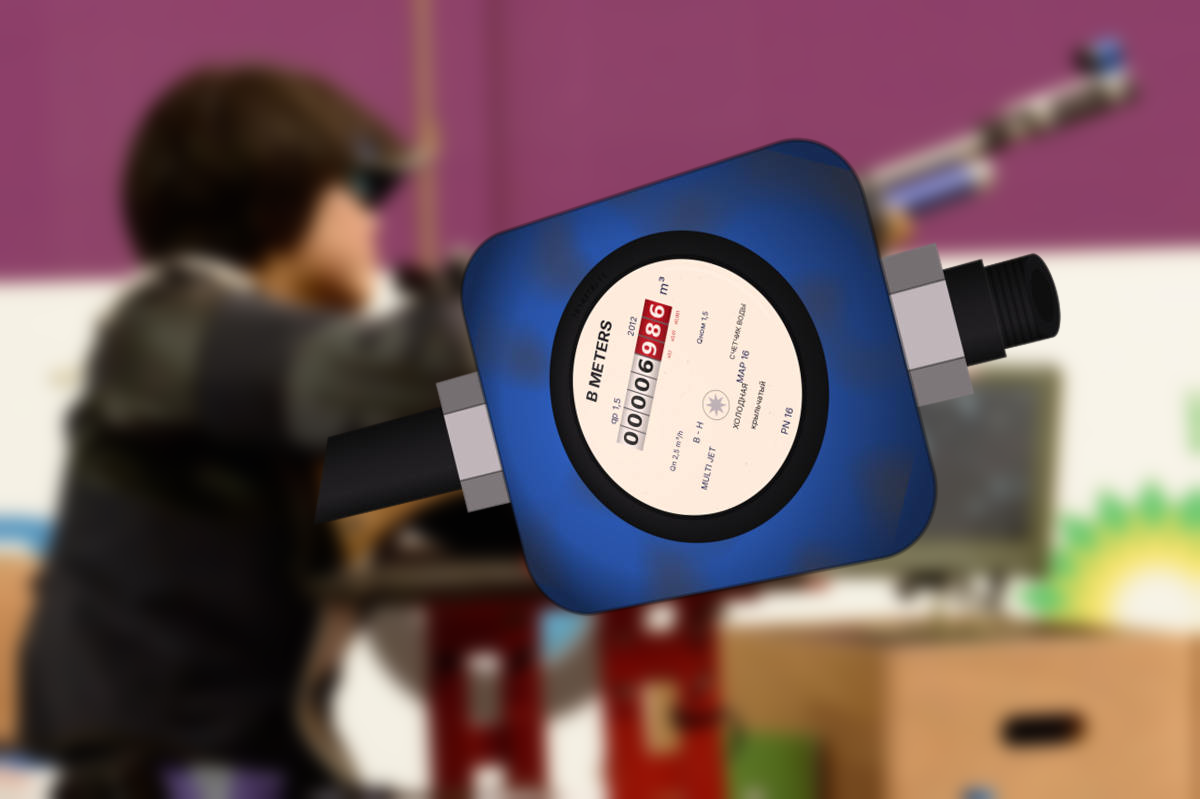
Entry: 6.986 m³
